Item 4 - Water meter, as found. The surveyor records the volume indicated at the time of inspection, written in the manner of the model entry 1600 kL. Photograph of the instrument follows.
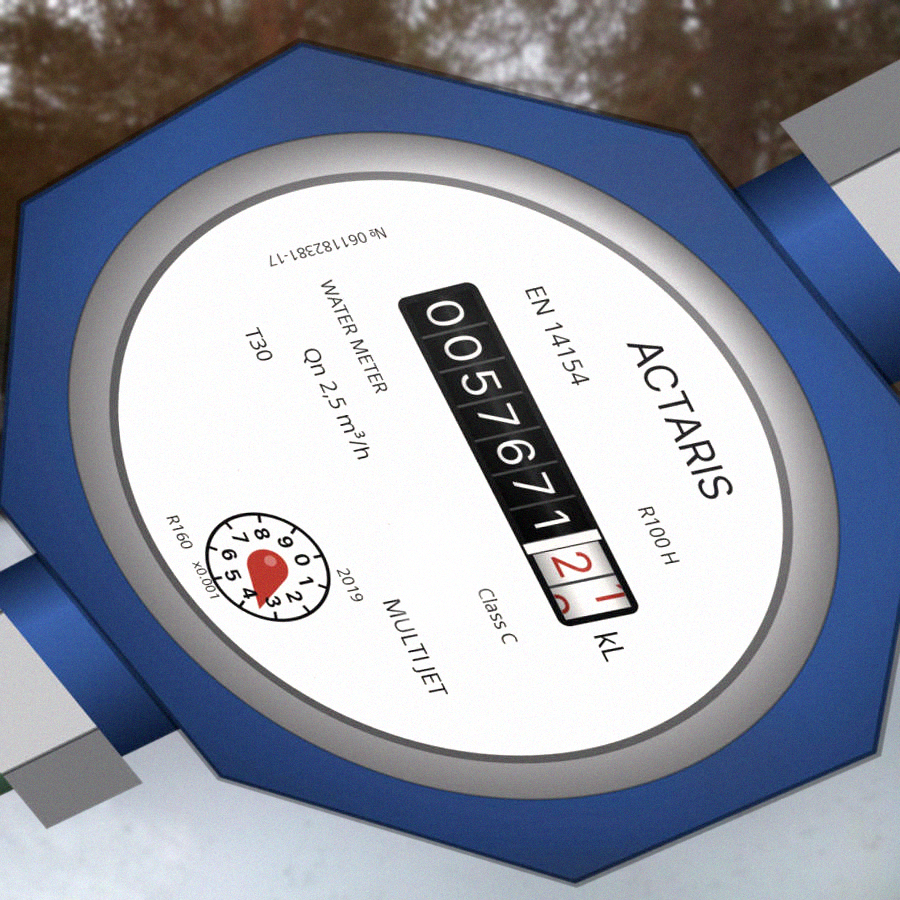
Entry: 57671.213 kL
